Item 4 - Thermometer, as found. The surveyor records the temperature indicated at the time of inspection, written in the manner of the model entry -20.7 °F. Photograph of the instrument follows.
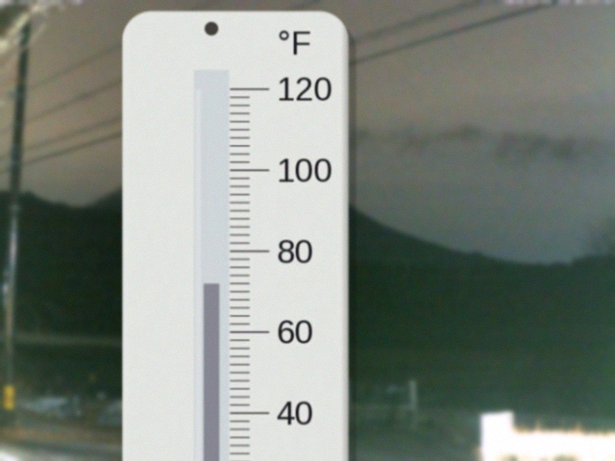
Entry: 72 °F
